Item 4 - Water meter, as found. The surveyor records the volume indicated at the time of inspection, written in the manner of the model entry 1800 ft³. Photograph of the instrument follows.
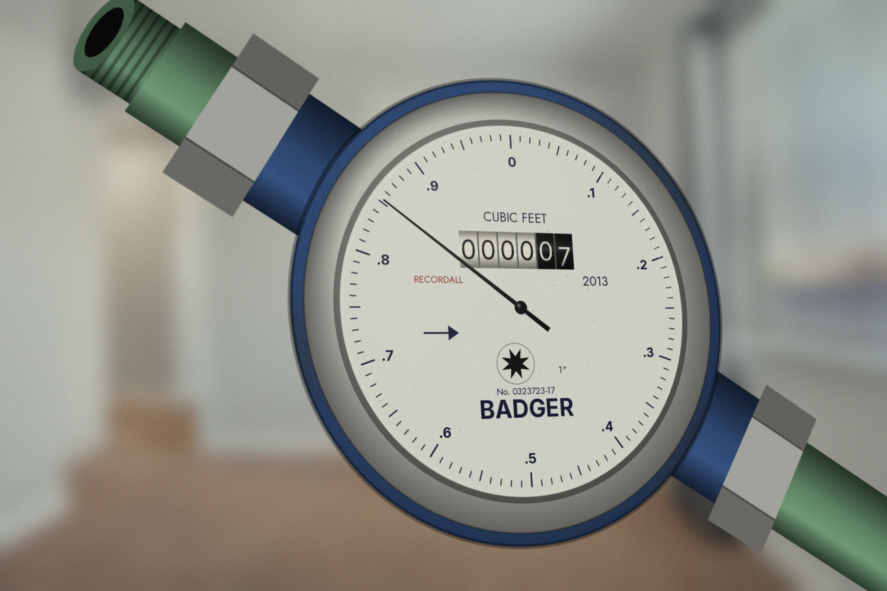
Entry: 6.85 ft³
